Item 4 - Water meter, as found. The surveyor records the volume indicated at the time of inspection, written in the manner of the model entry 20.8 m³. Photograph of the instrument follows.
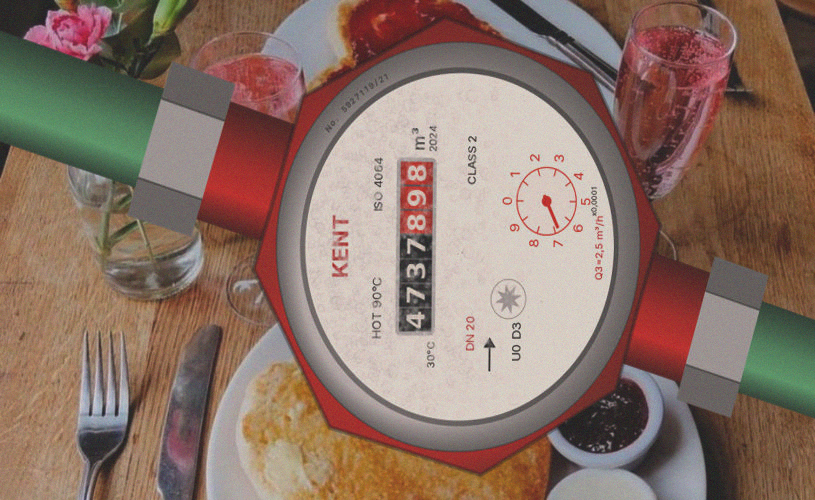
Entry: 4737.8986 m³
